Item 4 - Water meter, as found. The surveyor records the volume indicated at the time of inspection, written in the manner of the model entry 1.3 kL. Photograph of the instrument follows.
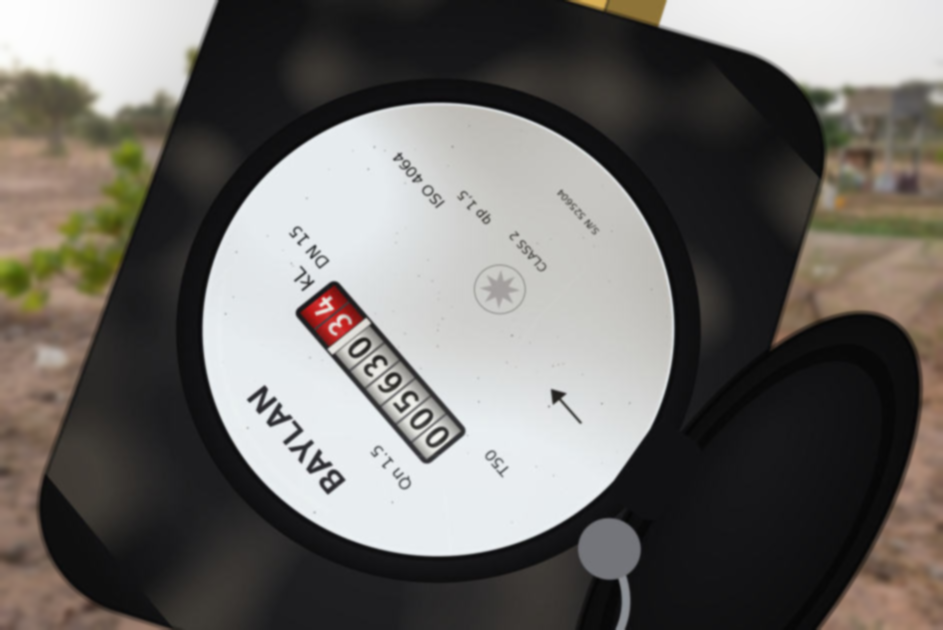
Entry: 5630.34 kL
